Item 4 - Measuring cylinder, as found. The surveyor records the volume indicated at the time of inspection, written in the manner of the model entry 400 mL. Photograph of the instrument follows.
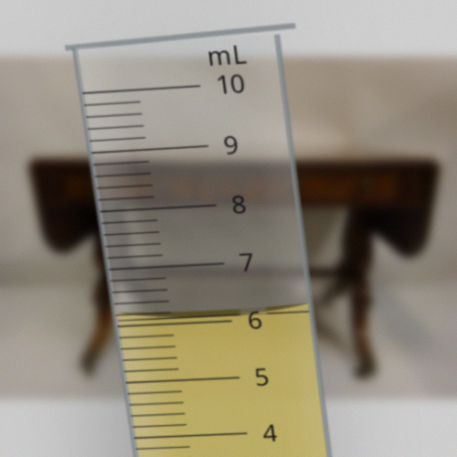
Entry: 6.1 mL
